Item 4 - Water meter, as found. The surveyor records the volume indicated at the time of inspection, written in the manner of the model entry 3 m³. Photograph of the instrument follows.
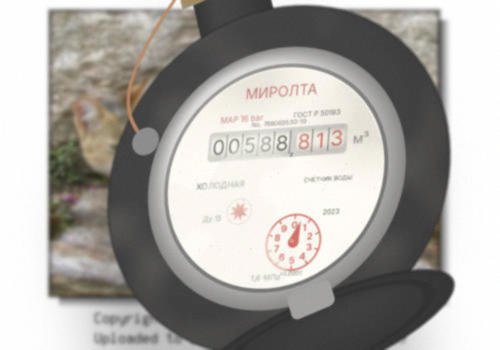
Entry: 588.8130 m³
